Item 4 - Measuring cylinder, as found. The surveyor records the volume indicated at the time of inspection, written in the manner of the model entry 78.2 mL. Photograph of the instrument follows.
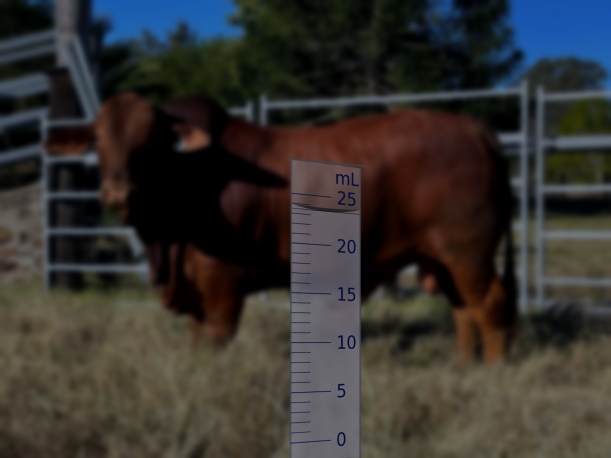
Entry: 23.5 mL
